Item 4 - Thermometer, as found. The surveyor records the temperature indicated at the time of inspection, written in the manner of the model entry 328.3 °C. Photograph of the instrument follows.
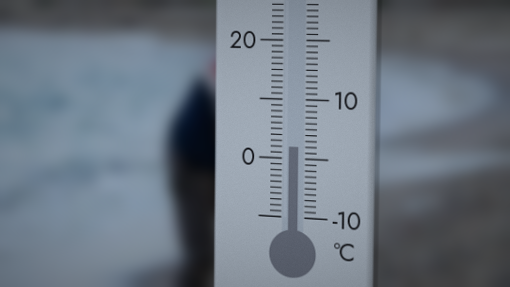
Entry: 2 °C
